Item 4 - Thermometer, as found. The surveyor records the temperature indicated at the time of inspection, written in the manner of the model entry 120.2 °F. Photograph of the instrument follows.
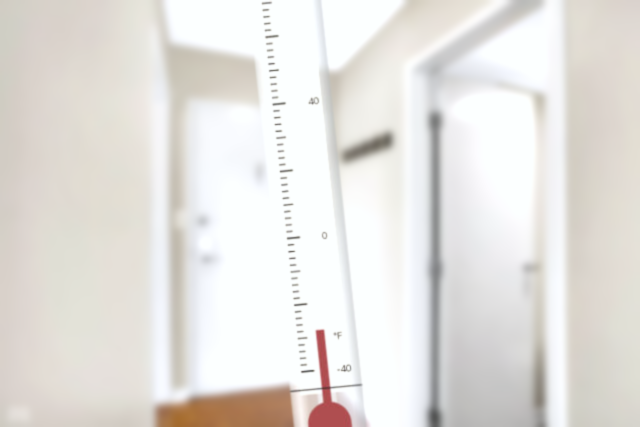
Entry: -28 °F
